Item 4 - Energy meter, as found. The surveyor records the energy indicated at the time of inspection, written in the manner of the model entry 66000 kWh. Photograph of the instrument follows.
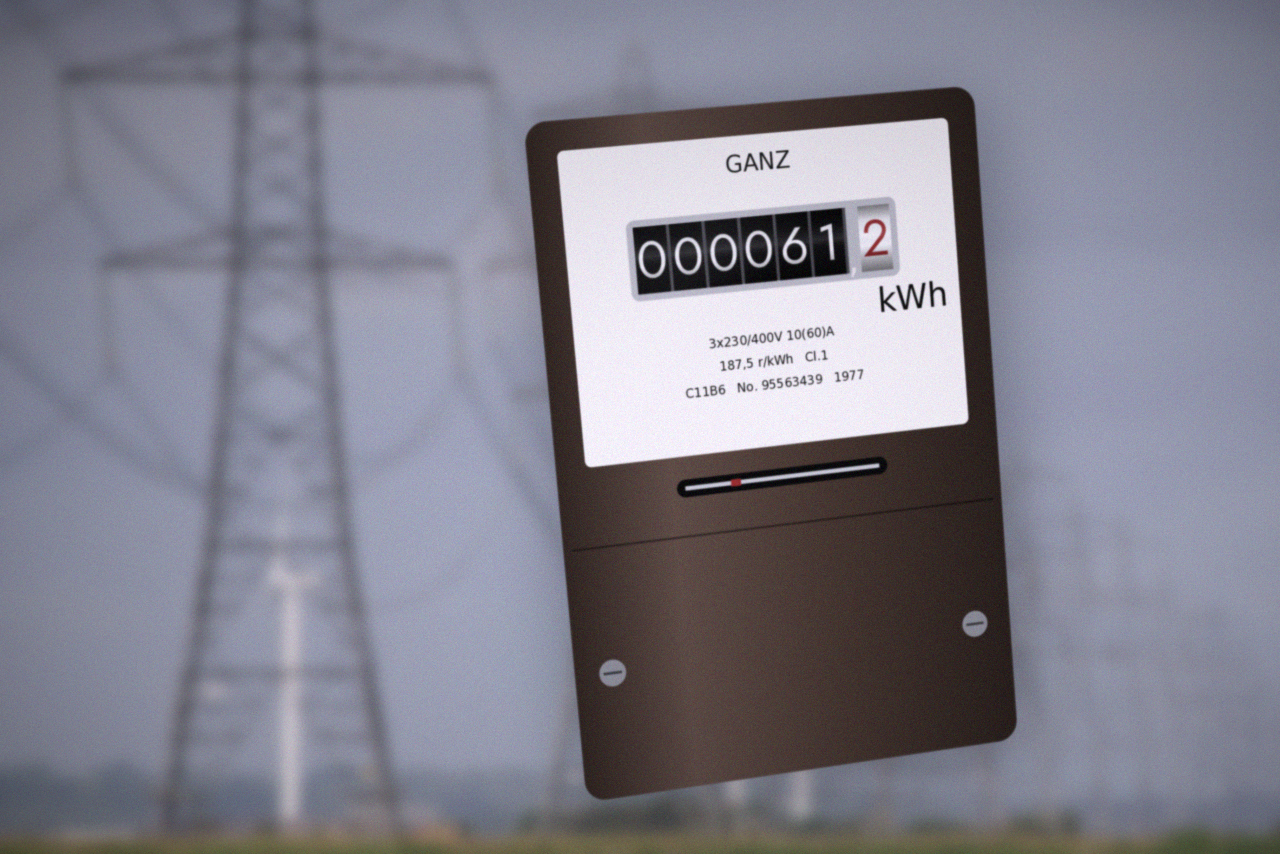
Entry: 61.2 kWh
